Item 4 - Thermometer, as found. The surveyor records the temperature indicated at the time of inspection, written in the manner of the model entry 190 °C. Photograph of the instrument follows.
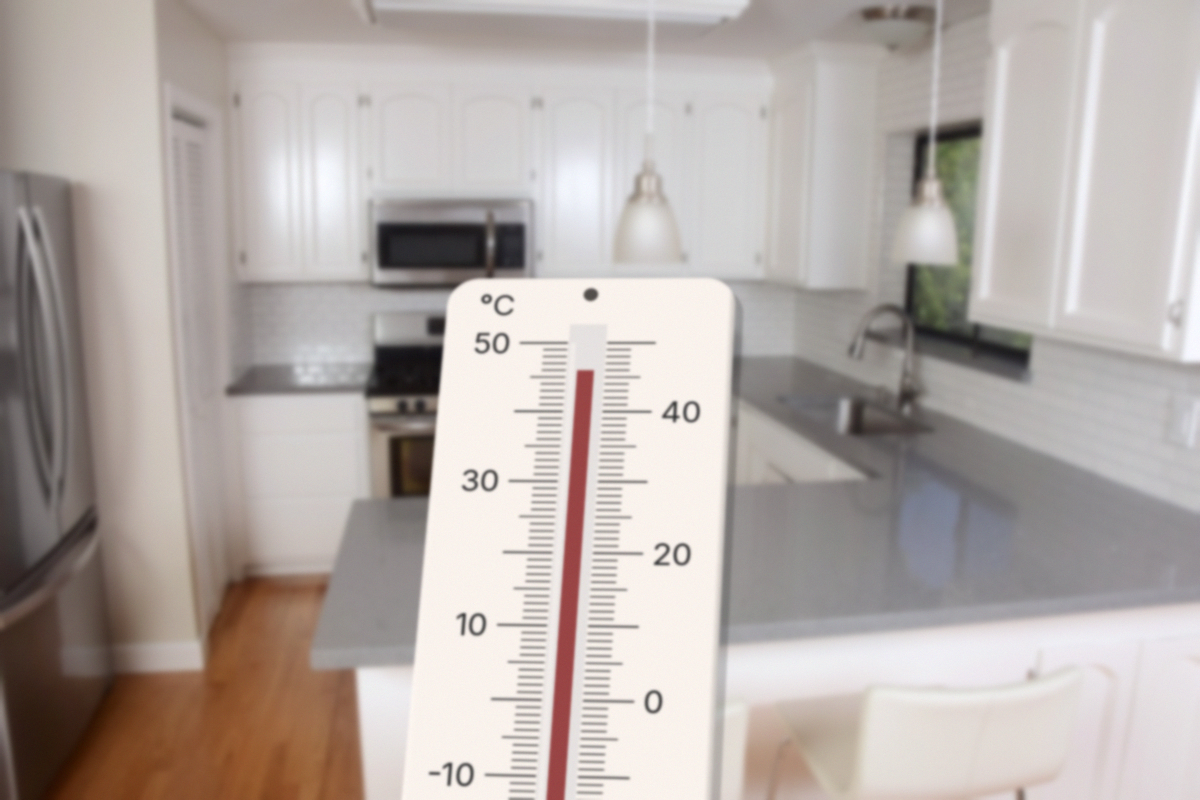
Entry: 46 °C
